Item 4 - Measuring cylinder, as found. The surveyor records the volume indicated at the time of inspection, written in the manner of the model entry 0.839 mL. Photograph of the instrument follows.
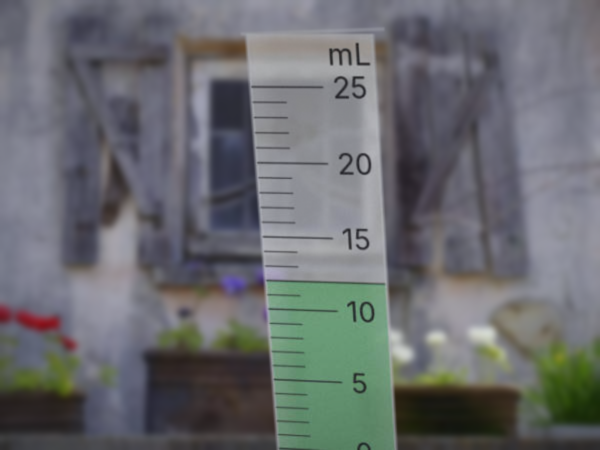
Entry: 12 mL
